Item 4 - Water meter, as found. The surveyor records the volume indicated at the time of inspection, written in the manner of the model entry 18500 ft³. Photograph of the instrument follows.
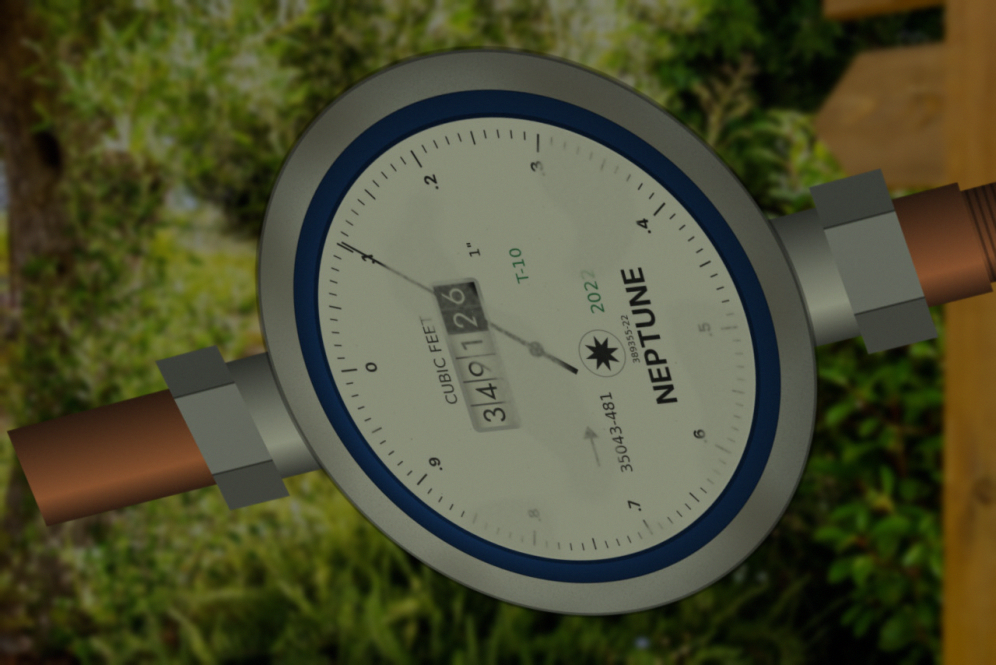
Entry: 349126.10 ft³
